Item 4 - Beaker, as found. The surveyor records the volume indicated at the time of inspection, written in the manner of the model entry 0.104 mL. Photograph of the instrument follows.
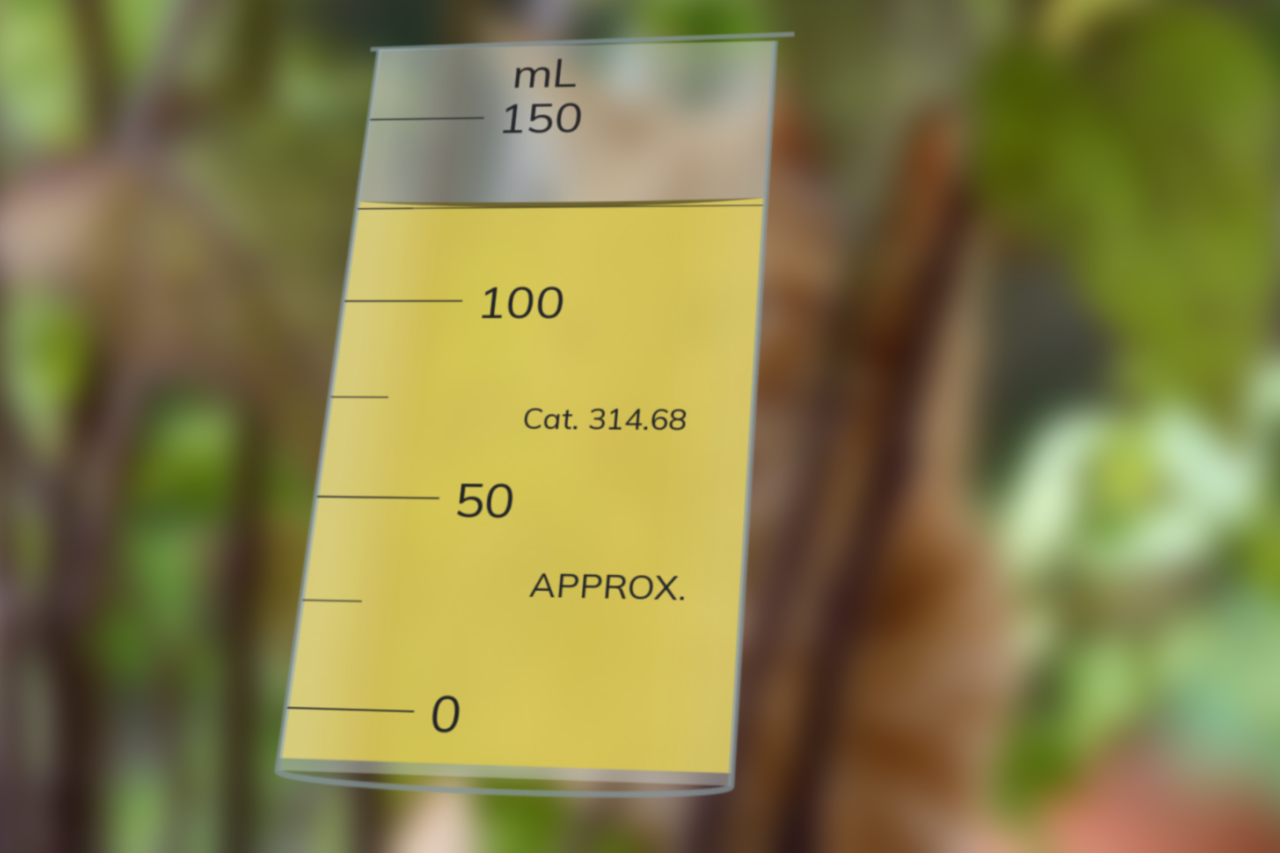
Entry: 125 mL
